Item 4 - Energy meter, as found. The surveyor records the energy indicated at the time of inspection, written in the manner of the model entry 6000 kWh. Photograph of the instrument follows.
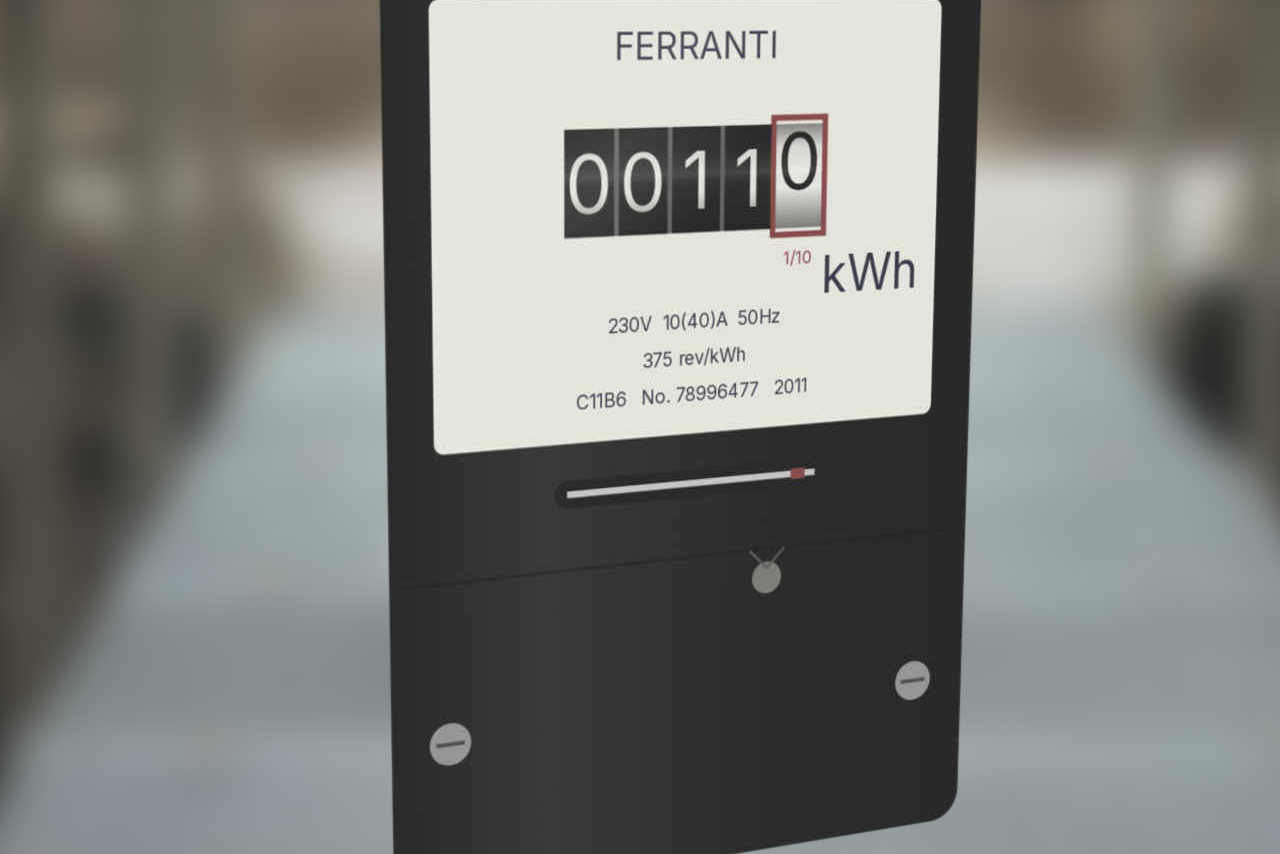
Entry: 11.0 kWh
